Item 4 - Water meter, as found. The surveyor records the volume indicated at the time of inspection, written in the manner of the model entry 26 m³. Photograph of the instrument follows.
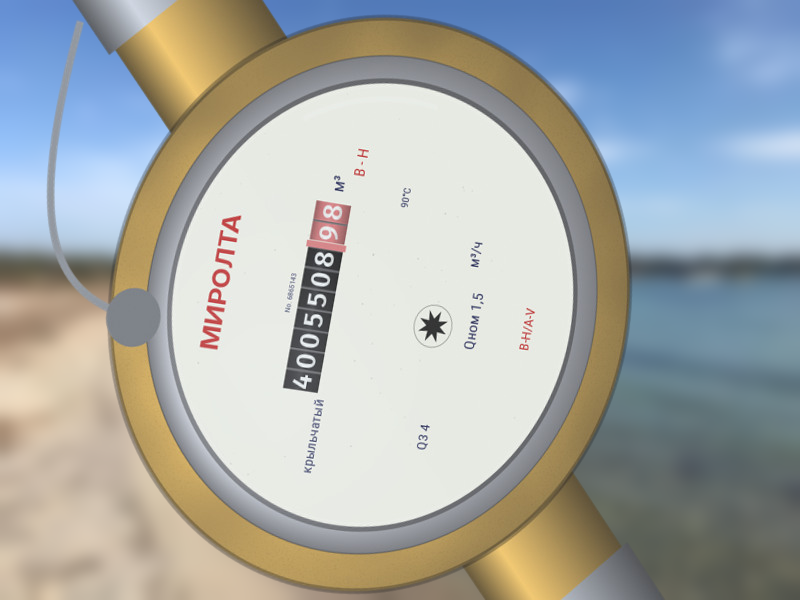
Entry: 4005508.98 m³
